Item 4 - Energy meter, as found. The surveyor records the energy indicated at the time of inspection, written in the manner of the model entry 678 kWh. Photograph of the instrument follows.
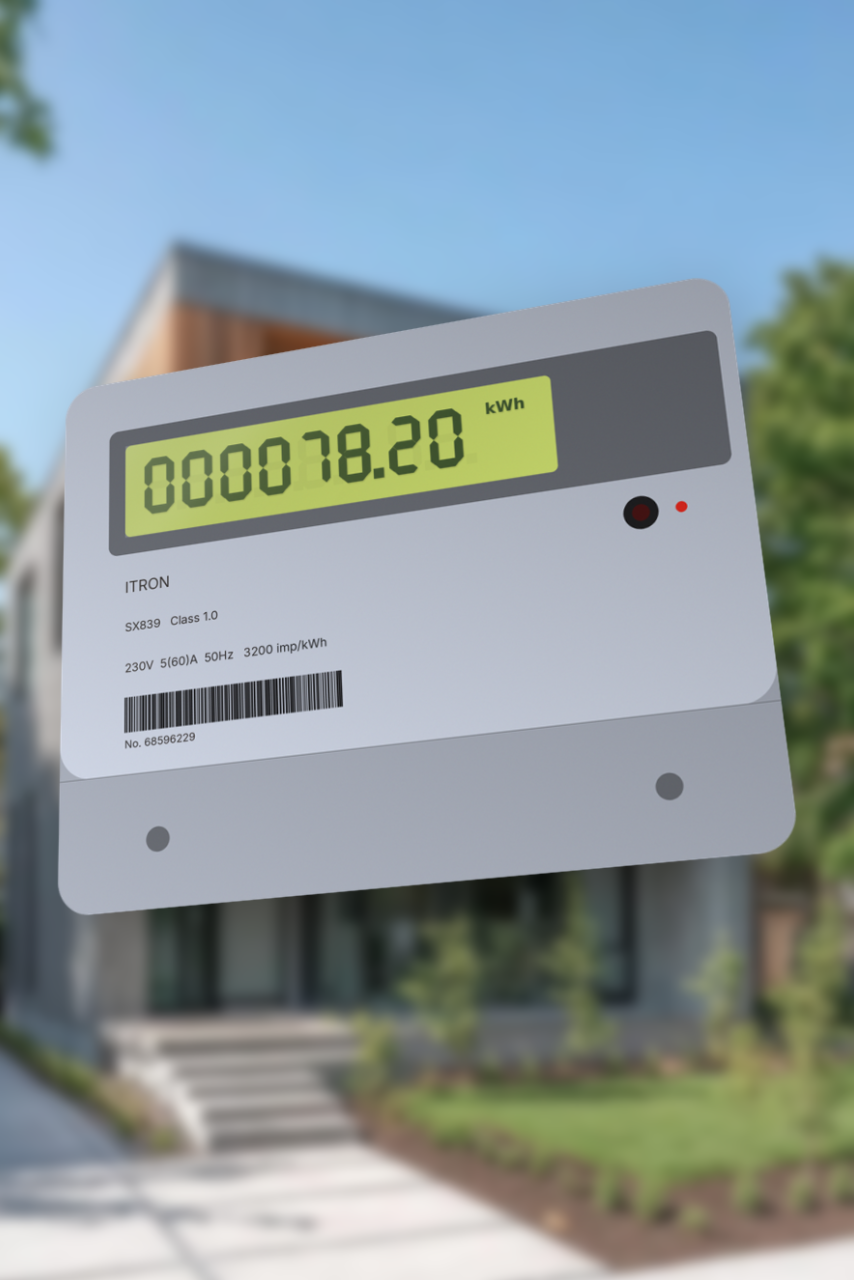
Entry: 78.20 kWh
